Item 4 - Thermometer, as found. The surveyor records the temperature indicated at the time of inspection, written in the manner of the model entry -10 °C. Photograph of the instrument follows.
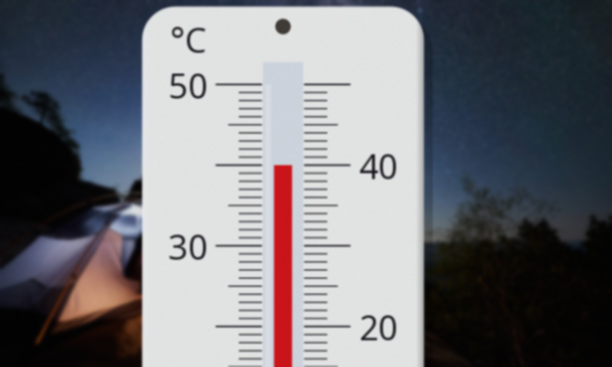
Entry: 40 °C
